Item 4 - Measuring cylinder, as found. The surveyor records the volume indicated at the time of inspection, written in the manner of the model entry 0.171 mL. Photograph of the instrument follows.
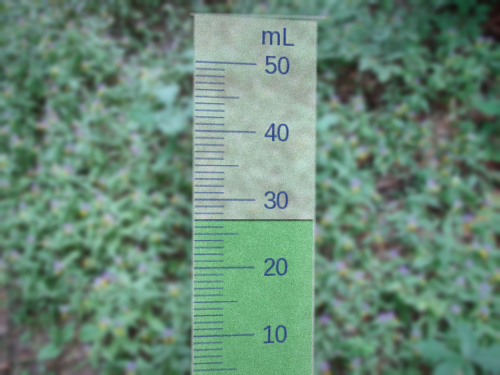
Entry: 27 mL
